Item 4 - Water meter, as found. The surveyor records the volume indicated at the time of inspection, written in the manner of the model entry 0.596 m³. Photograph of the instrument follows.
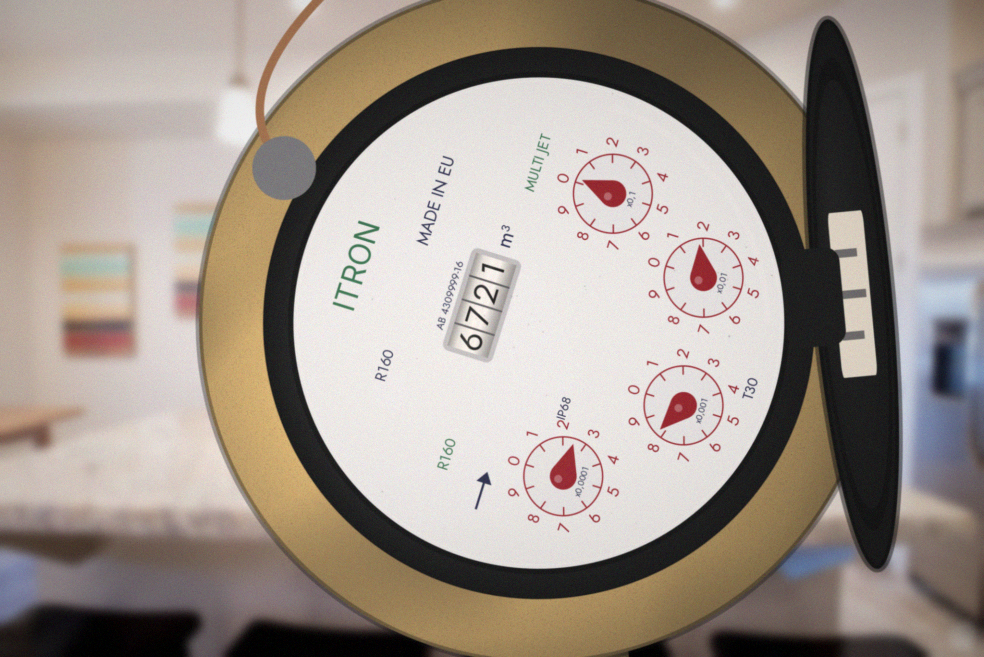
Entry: 6721.0182 m³
